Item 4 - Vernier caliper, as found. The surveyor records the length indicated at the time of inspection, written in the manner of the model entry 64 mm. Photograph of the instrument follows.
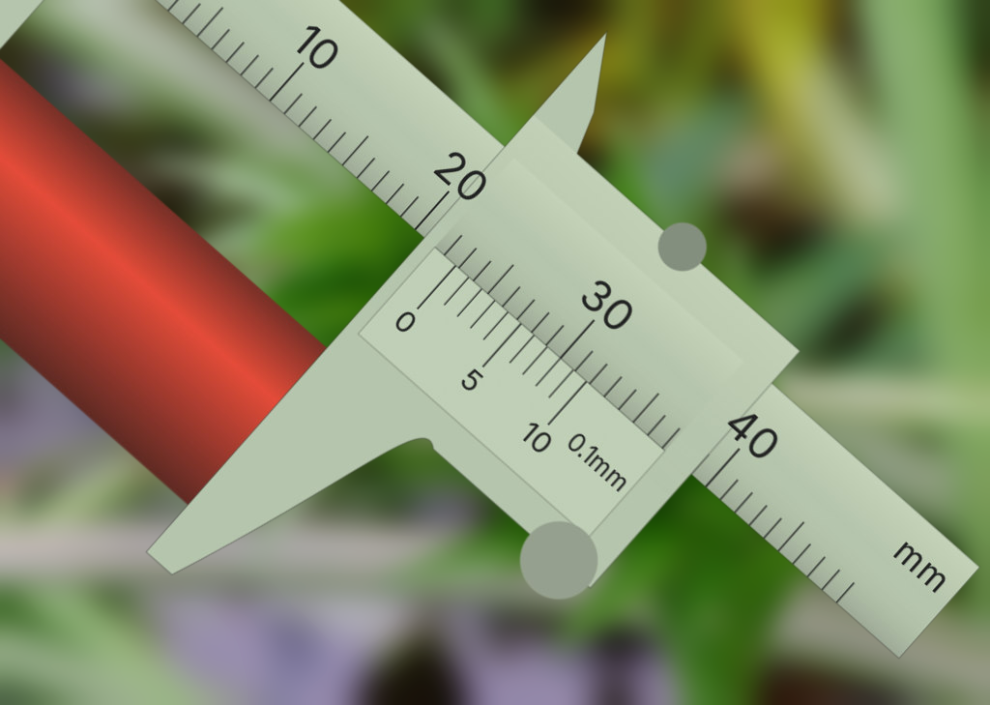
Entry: 22.8 mm
